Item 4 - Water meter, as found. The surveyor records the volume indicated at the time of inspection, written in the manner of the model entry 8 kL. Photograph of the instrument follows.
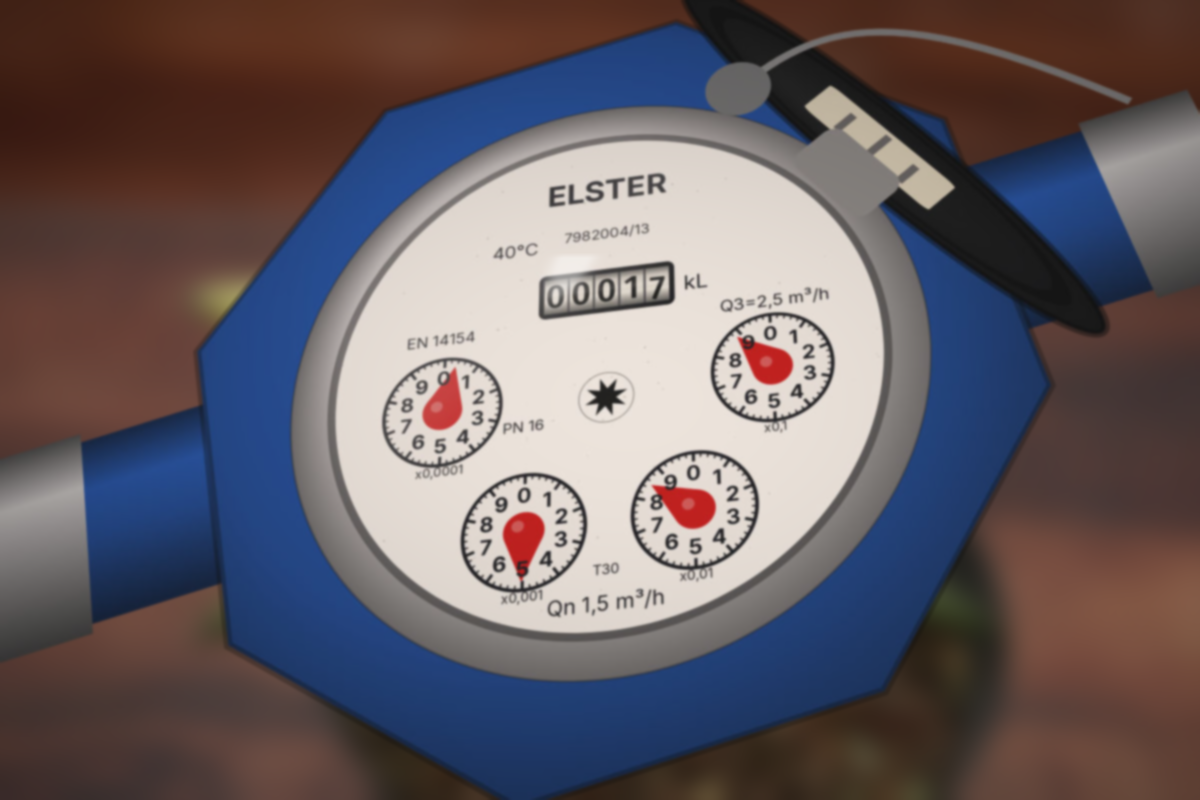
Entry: 16.8850 kL
